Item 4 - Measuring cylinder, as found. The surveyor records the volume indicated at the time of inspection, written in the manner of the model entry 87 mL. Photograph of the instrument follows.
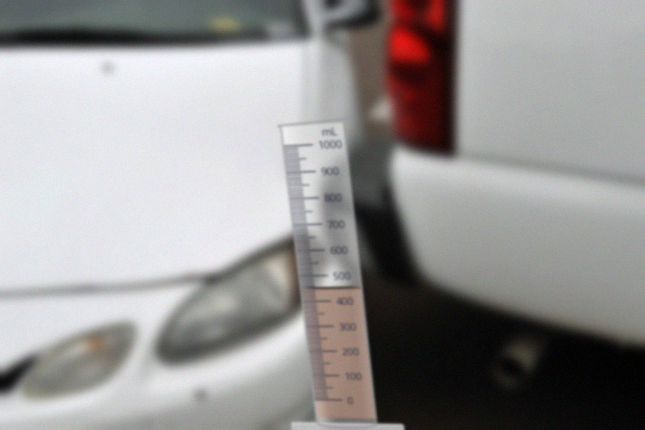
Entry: 450 mL
